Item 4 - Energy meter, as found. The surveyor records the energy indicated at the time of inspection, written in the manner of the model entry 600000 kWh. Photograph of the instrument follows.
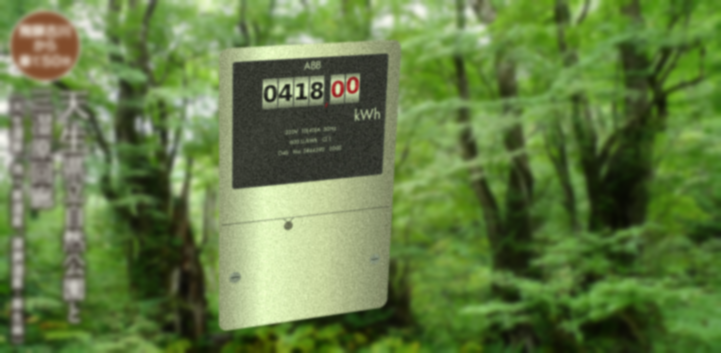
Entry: 418.00 kWh
